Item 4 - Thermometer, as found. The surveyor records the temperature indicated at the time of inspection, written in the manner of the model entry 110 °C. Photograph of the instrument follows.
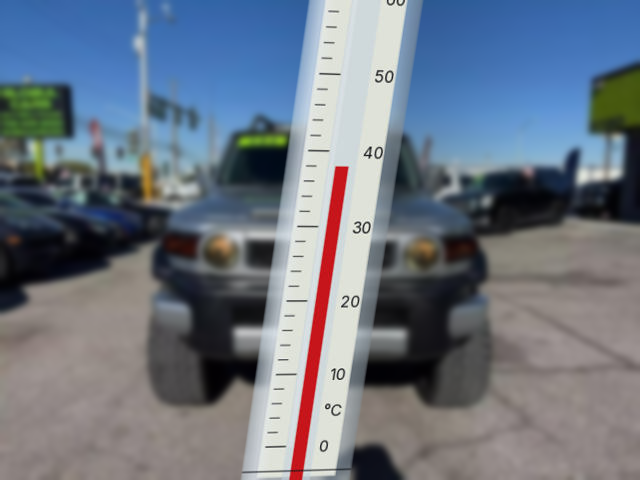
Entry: 38 °C
